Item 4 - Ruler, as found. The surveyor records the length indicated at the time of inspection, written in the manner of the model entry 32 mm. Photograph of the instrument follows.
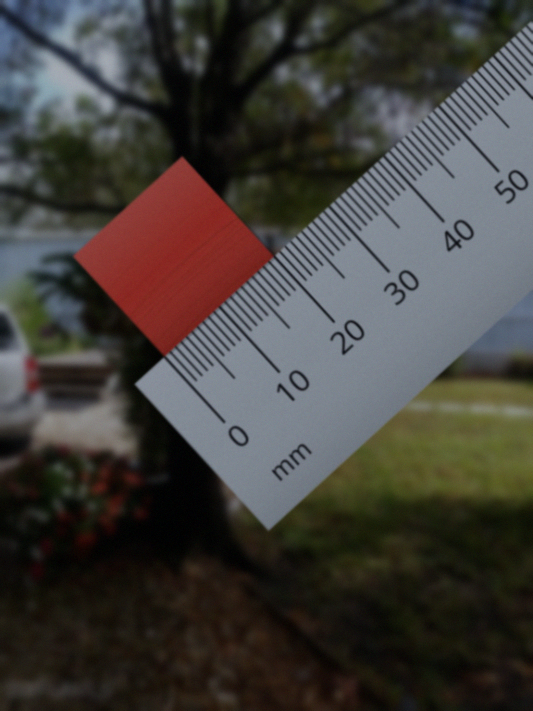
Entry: 20 mm
